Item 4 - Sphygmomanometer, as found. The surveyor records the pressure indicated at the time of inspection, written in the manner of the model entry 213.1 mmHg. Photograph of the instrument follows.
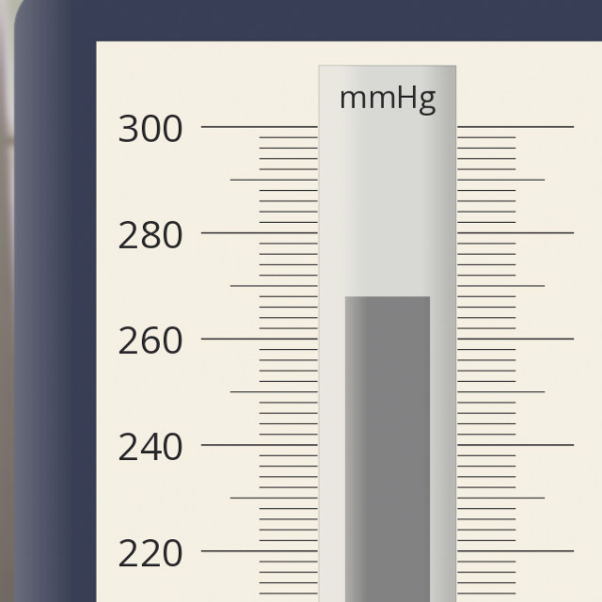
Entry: 268 mmHg
